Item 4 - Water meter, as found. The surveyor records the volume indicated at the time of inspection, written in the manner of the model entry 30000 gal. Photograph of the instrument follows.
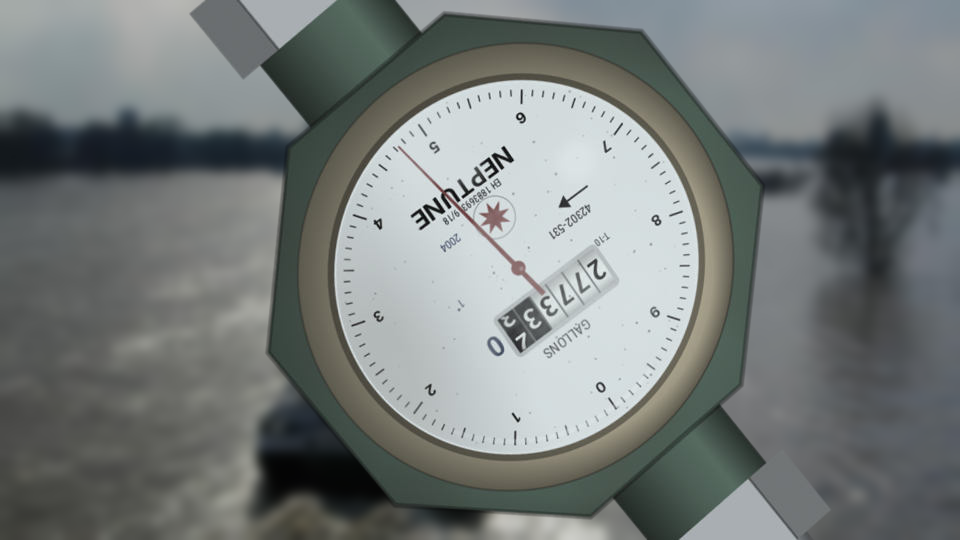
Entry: 2773324.7 gal
